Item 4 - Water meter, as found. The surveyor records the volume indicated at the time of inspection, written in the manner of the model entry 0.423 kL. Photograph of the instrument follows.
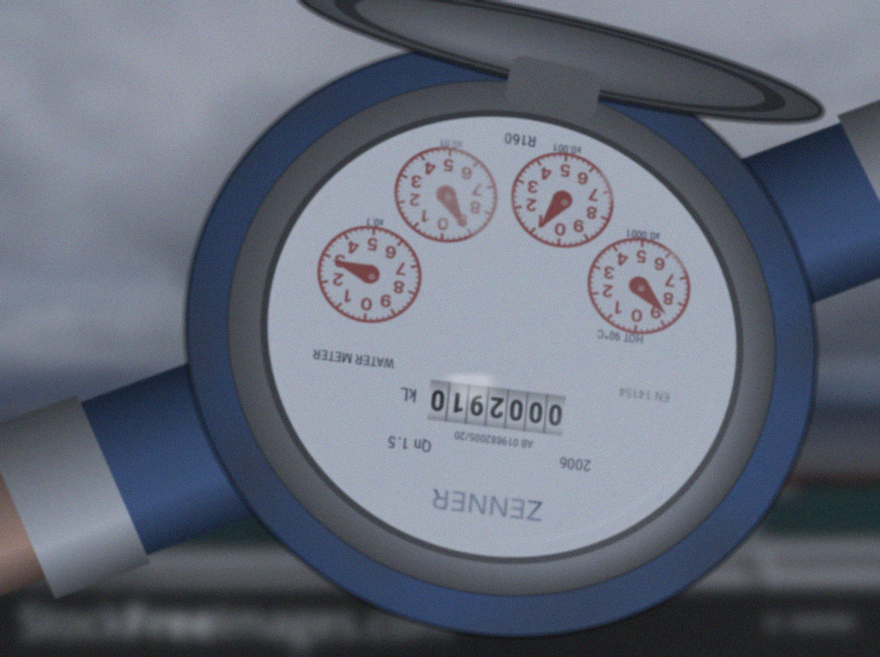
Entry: 2910.2908 kL
